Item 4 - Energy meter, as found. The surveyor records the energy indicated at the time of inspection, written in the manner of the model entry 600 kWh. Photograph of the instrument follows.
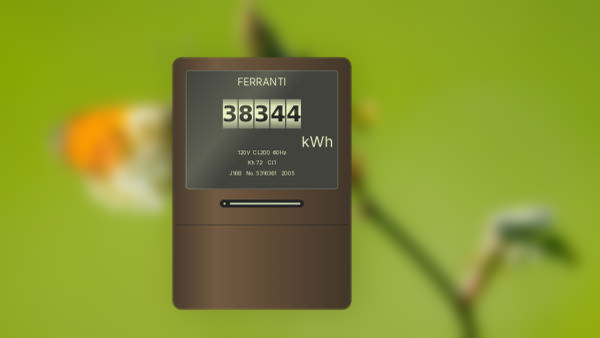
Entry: 38344 kWh
